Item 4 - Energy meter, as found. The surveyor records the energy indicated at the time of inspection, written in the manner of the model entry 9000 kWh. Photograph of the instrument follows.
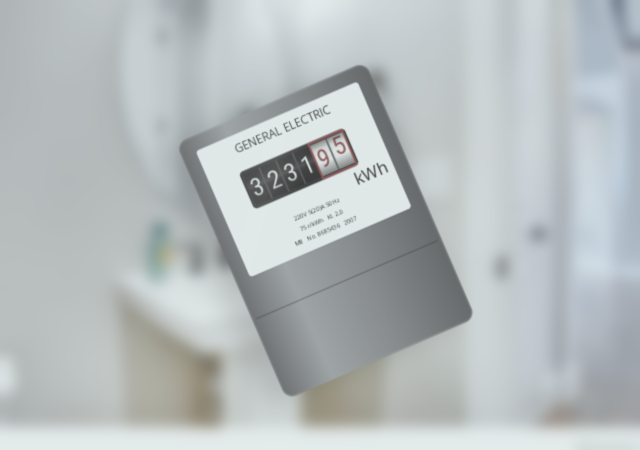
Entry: 3231.95 kWh
